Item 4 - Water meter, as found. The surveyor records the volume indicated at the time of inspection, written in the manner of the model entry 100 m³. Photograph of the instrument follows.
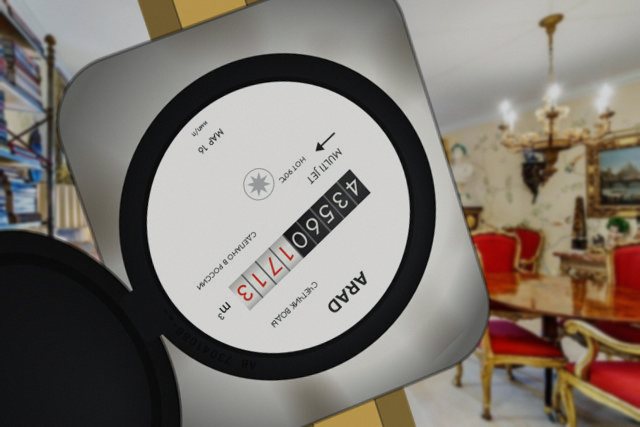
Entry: 43560.1713 m³
